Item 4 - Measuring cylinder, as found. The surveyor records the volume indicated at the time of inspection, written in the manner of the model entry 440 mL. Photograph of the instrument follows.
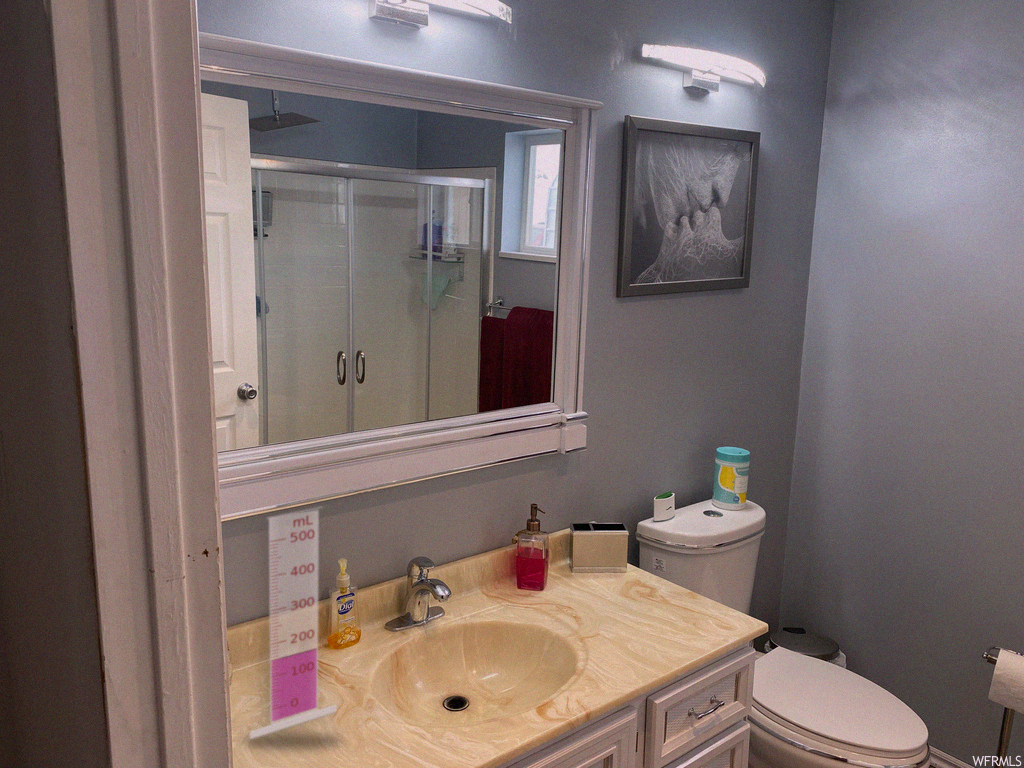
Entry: 150 mL
